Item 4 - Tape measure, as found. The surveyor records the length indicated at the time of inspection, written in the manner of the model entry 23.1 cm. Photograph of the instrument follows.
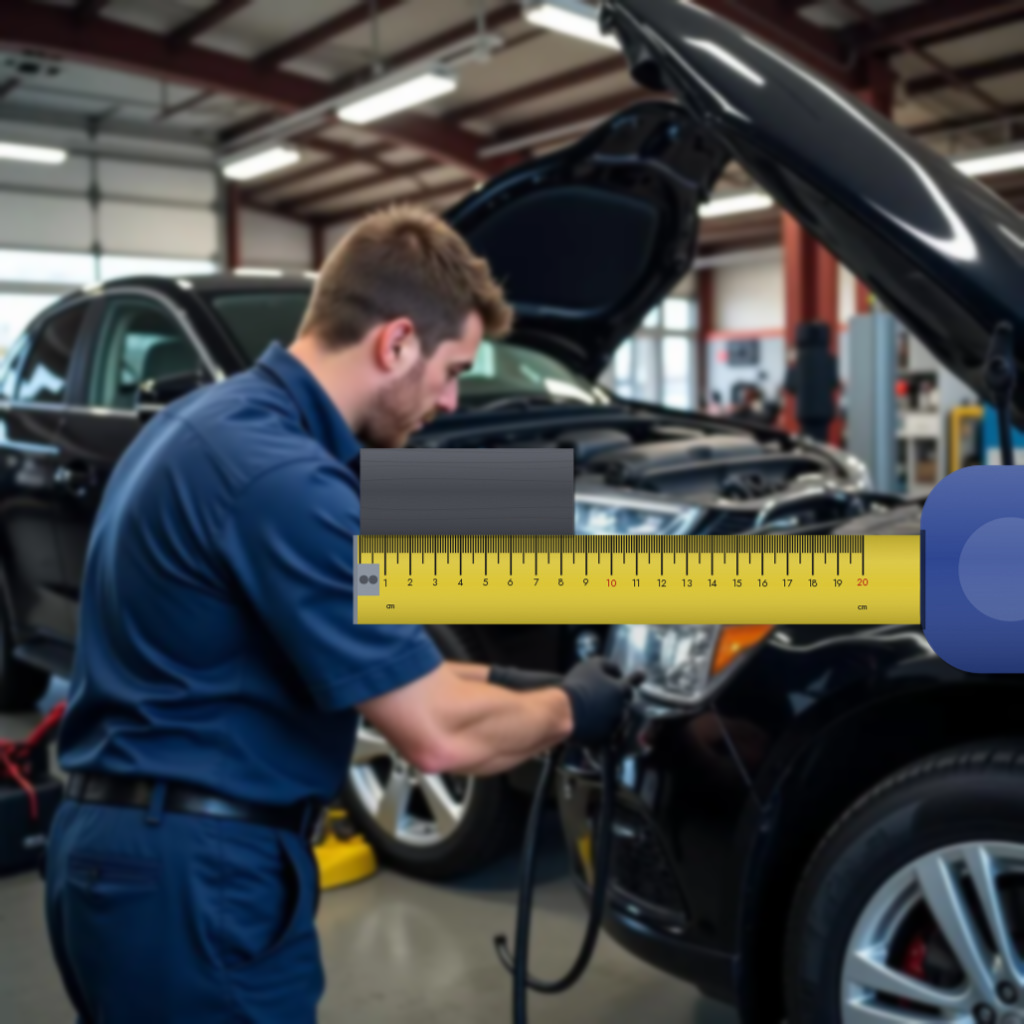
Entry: 8.5 cm
